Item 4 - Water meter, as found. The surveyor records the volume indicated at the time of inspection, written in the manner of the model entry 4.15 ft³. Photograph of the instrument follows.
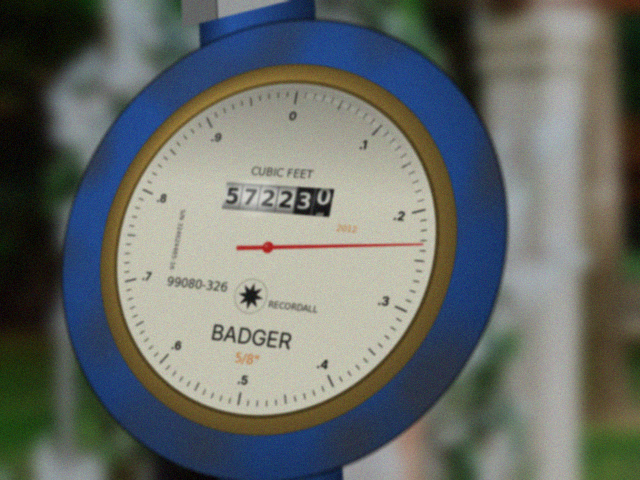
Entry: 572230.23 ft³
